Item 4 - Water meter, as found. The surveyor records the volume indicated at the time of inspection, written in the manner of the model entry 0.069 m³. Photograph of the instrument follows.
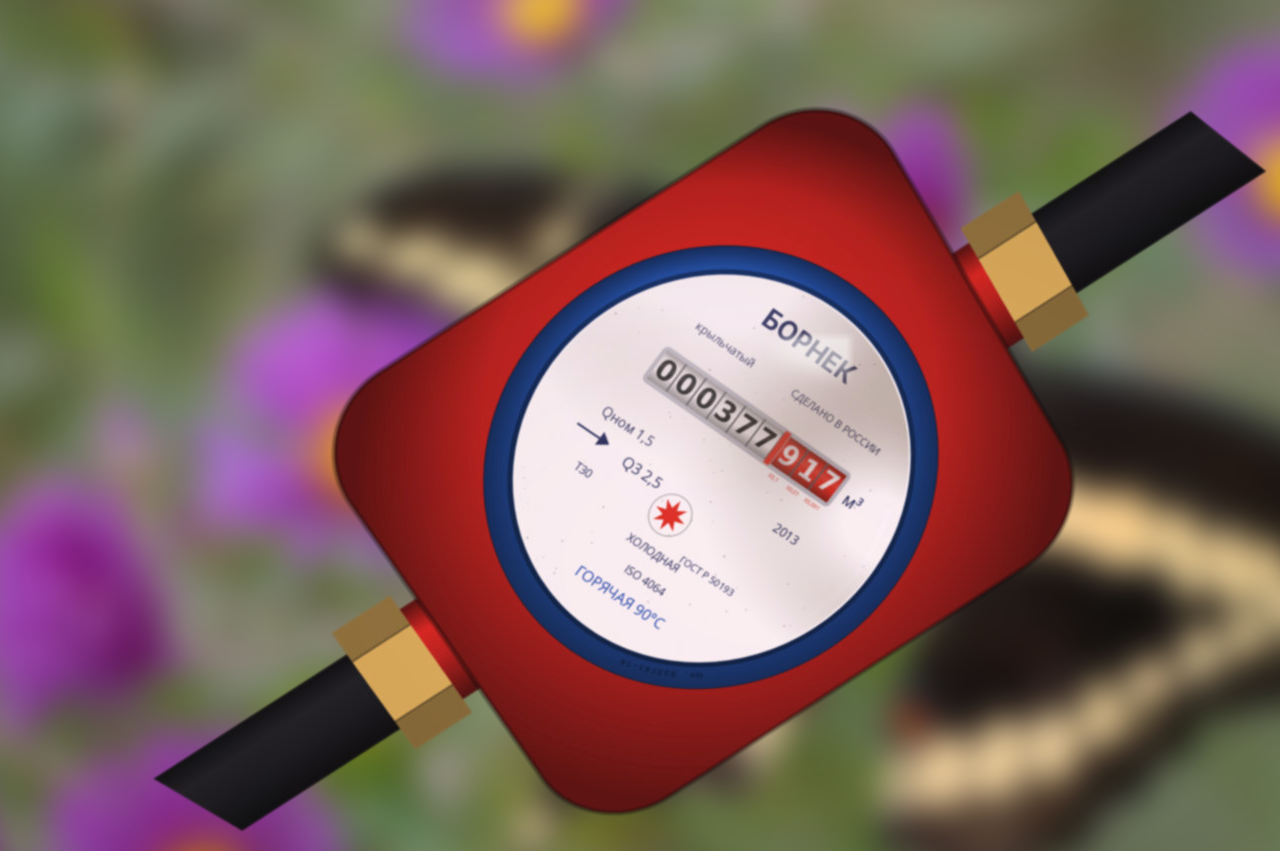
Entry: 377.917 m³
